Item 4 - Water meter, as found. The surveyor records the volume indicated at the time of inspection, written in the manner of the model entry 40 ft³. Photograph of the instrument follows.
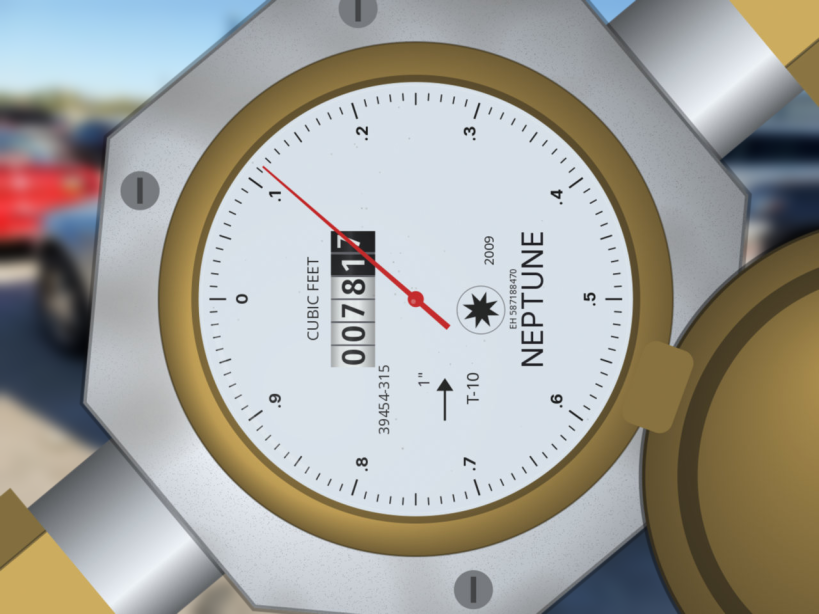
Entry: 7817.11 ft³
